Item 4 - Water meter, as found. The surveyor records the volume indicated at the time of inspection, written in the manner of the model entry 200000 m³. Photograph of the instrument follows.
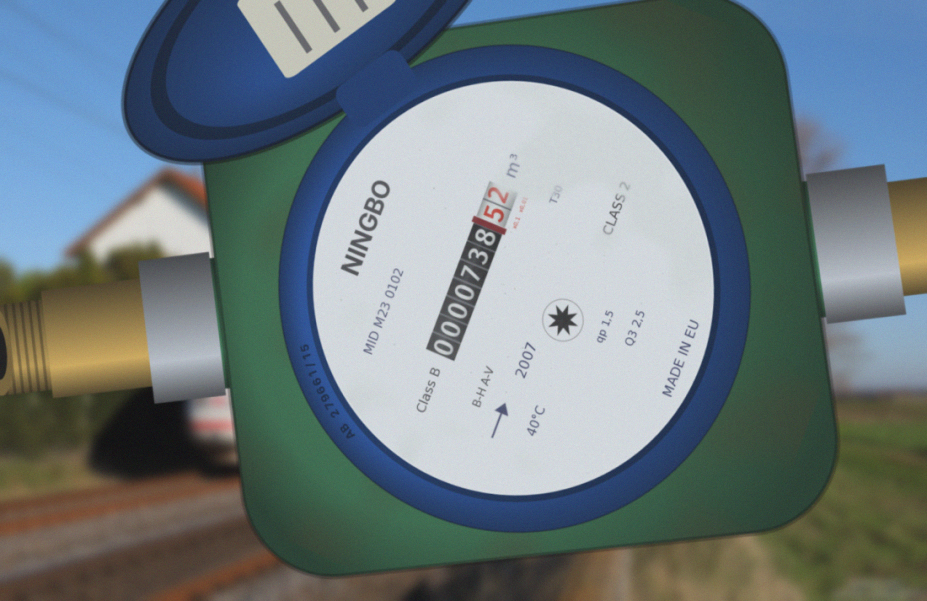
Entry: 738.52 m³
